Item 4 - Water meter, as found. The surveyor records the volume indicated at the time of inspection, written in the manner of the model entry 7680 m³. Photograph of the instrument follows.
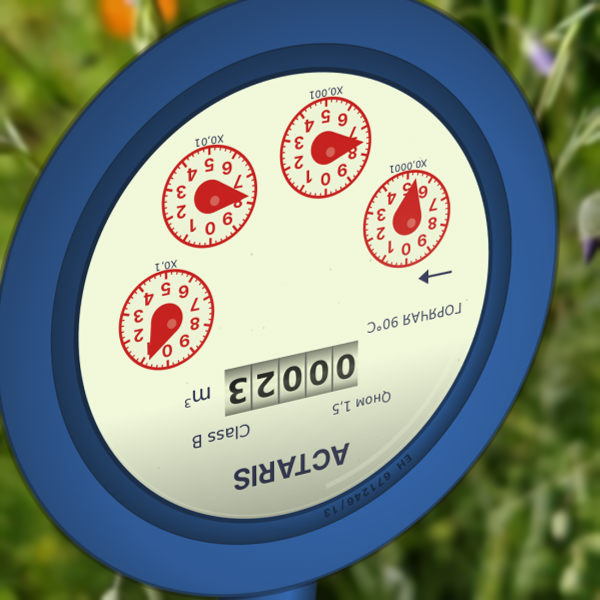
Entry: 23.0775 m³
